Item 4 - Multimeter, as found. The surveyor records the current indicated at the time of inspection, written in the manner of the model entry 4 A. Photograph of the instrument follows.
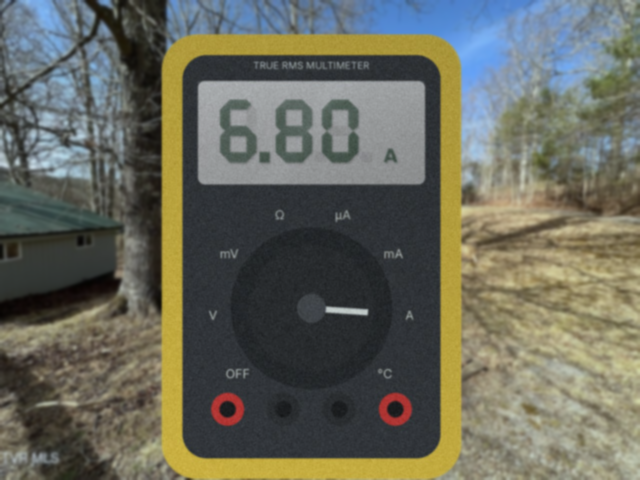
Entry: 6.80 A
